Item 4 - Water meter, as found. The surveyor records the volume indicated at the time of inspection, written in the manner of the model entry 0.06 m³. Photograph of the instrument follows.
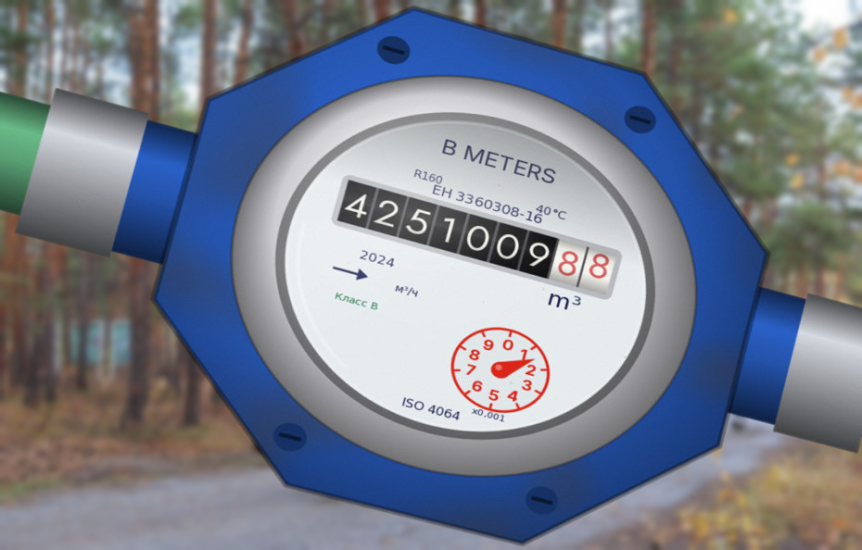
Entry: 4251009.881 m³
